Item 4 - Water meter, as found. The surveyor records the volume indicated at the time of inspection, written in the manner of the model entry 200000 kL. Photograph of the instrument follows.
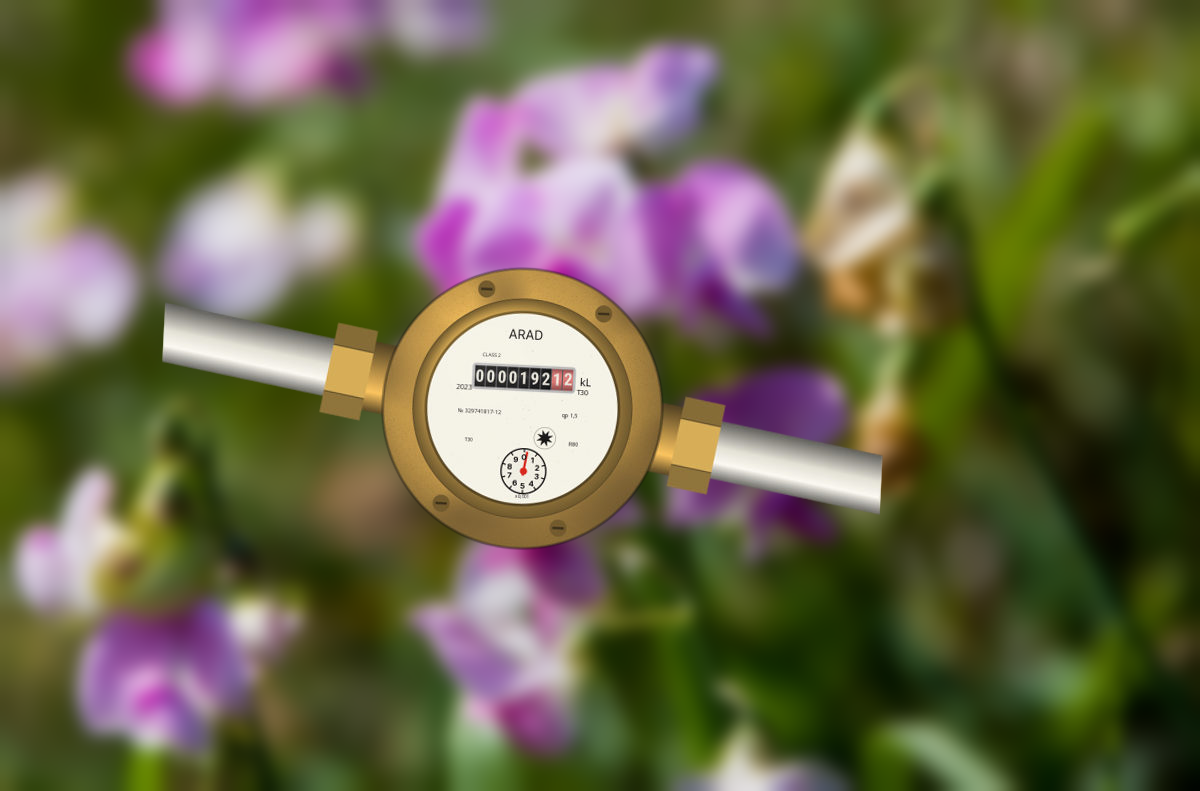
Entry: 192.120 kL
